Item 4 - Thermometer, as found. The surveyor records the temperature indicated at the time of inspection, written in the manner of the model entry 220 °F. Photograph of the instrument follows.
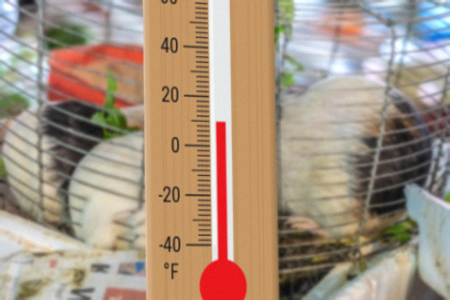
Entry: 10 °F
